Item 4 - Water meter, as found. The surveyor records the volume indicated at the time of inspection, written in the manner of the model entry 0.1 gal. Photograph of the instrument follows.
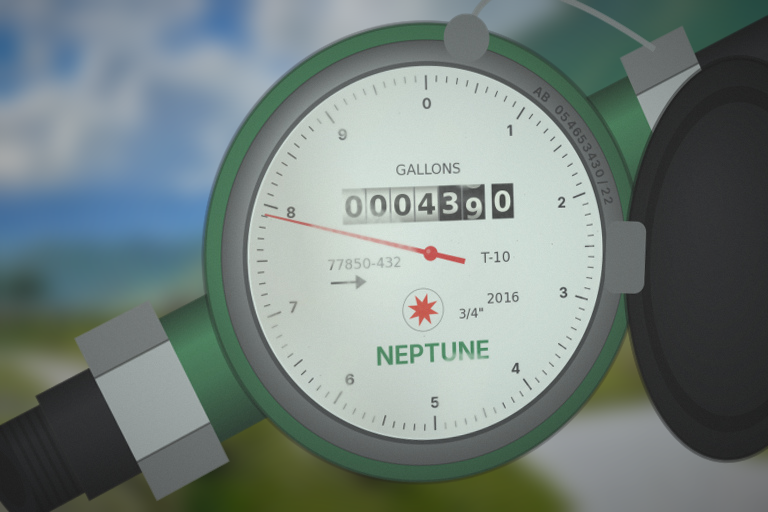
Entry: 4387.9 gal
